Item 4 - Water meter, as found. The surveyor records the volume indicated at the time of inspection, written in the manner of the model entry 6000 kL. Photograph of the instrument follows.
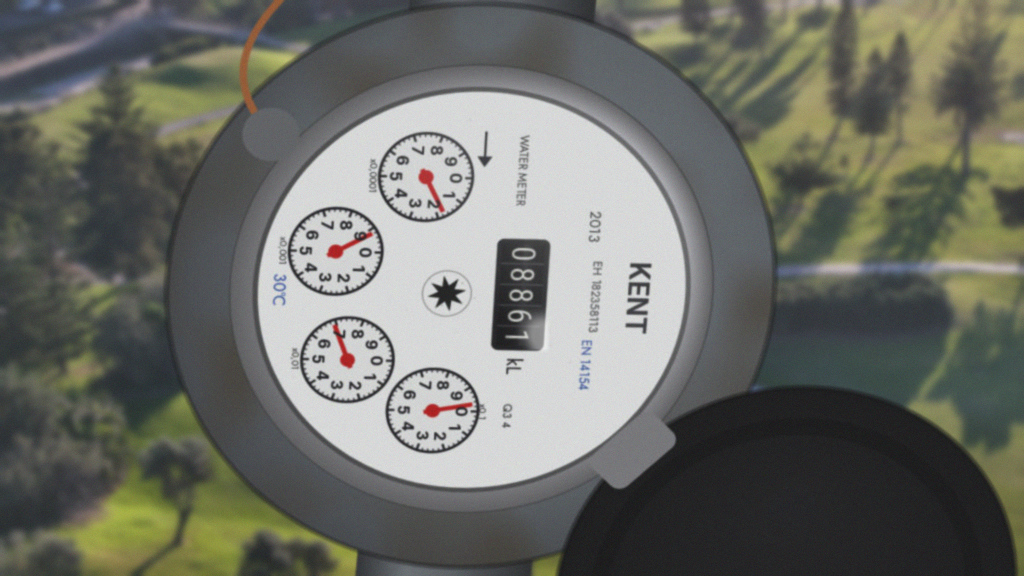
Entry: 8860.9691 kL
